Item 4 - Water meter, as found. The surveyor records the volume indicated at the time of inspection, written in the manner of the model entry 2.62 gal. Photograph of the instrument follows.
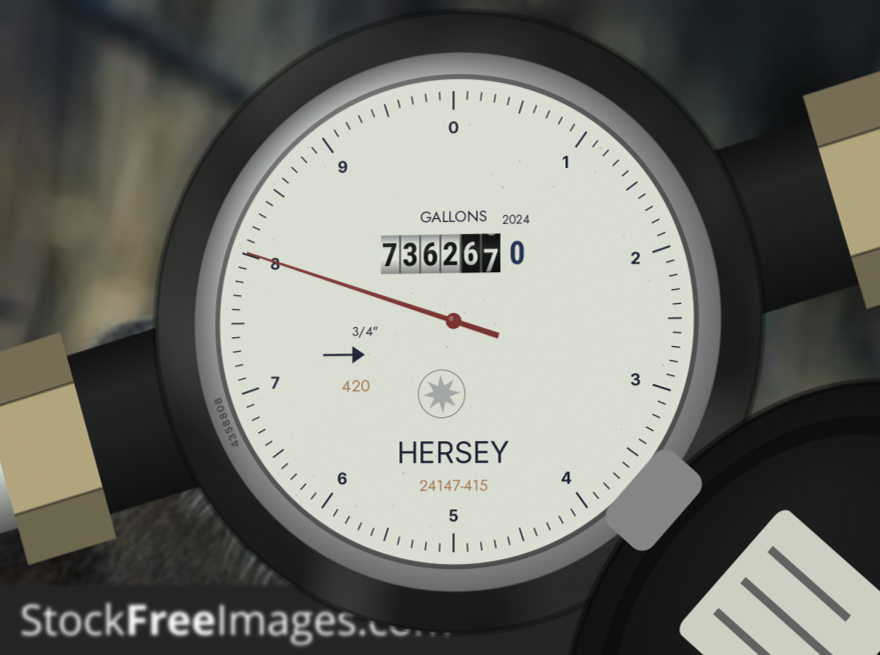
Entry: 7362668.0 gal
